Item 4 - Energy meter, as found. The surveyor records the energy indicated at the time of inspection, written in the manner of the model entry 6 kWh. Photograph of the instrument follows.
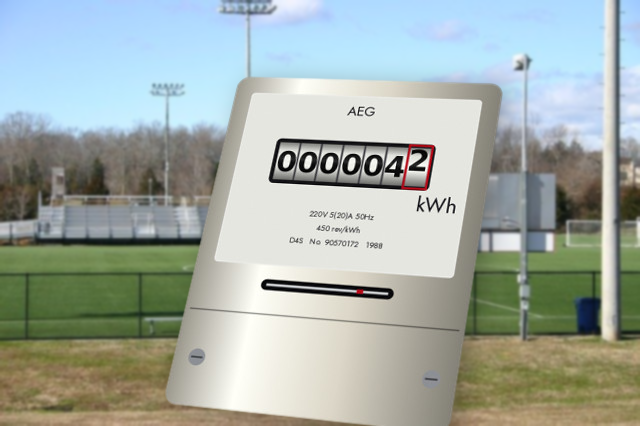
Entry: 4.2 kWh
